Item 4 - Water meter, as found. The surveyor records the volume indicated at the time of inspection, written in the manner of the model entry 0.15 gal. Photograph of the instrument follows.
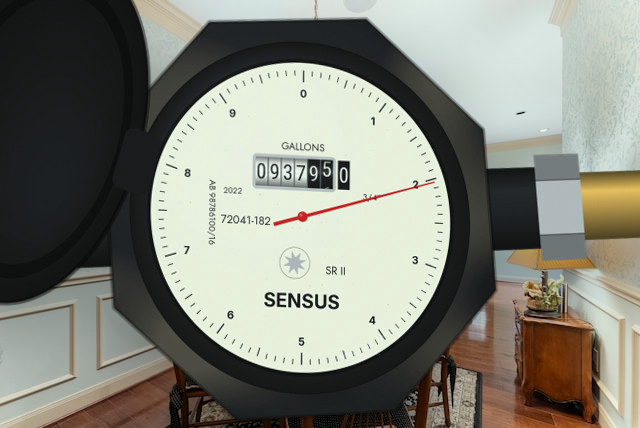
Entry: 937952.0 gal
